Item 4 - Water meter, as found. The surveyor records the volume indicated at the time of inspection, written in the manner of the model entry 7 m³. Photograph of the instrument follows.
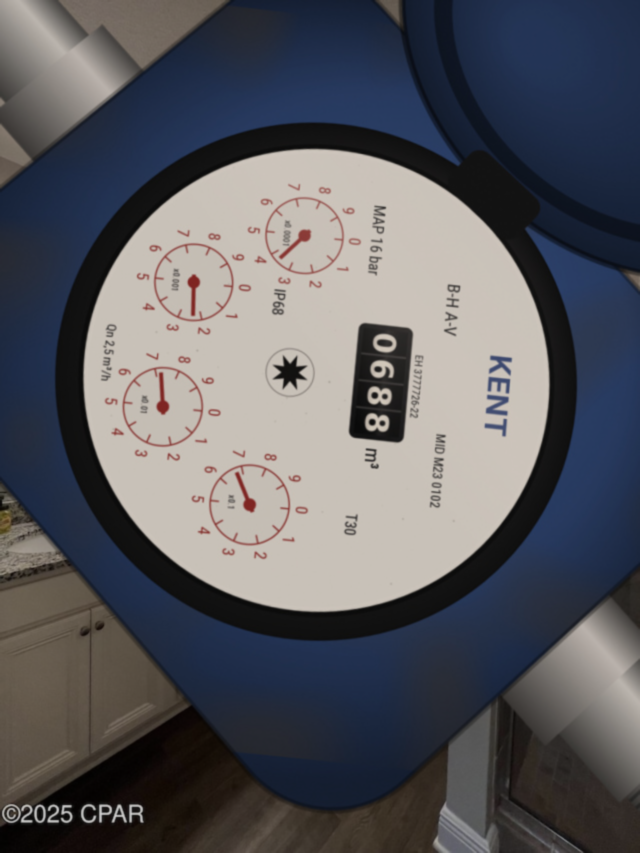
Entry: 688.6723 m³
